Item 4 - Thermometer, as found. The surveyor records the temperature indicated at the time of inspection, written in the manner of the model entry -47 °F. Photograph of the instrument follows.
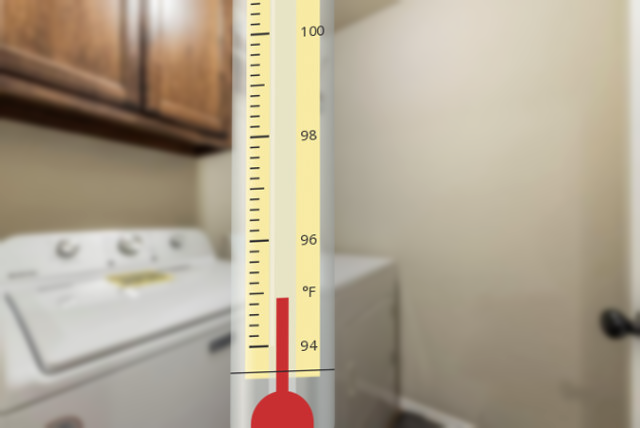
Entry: 94.9 °F
